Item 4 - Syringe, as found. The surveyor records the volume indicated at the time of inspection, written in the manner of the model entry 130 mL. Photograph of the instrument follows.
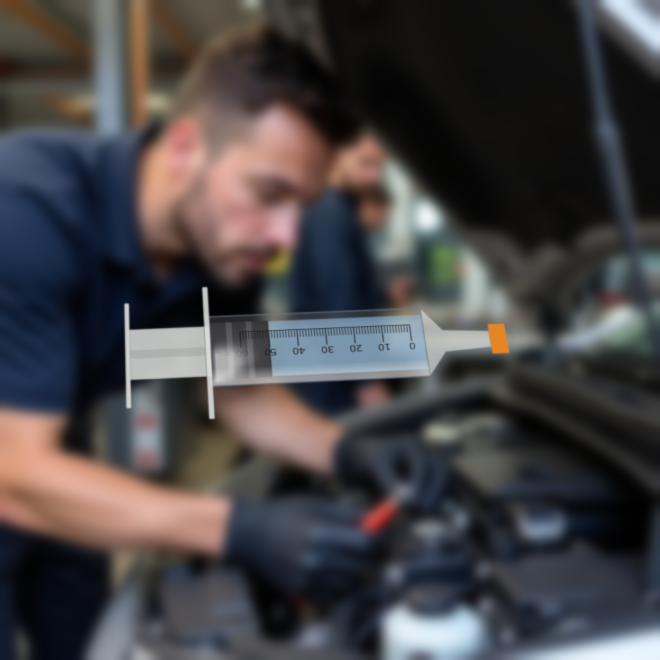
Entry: 50 mL
